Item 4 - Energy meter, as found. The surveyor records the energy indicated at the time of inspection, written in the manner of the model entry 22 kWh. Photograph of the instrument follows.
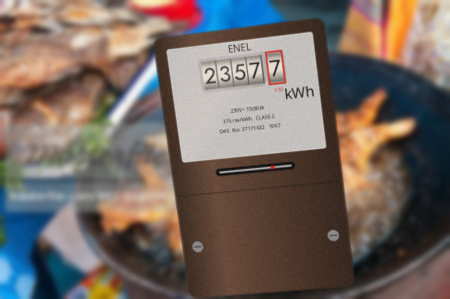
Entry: 2357.7 kWh
